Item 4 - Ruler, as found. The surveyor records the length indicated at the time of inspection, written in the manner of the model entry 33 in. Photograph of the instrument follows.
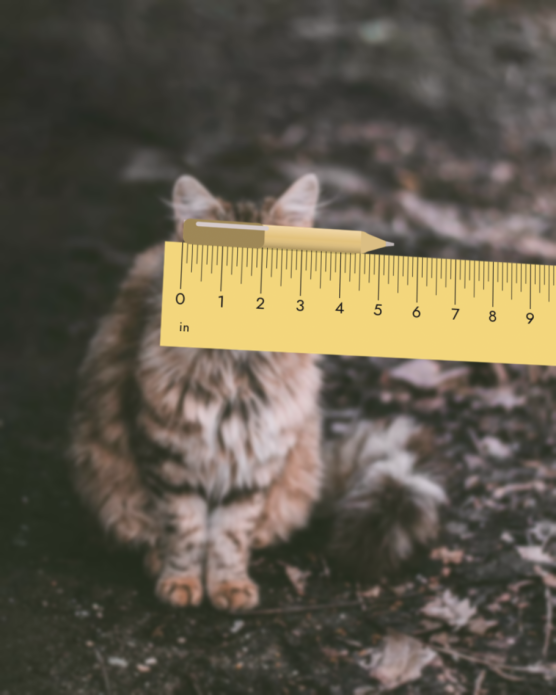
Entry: 5.375 in
